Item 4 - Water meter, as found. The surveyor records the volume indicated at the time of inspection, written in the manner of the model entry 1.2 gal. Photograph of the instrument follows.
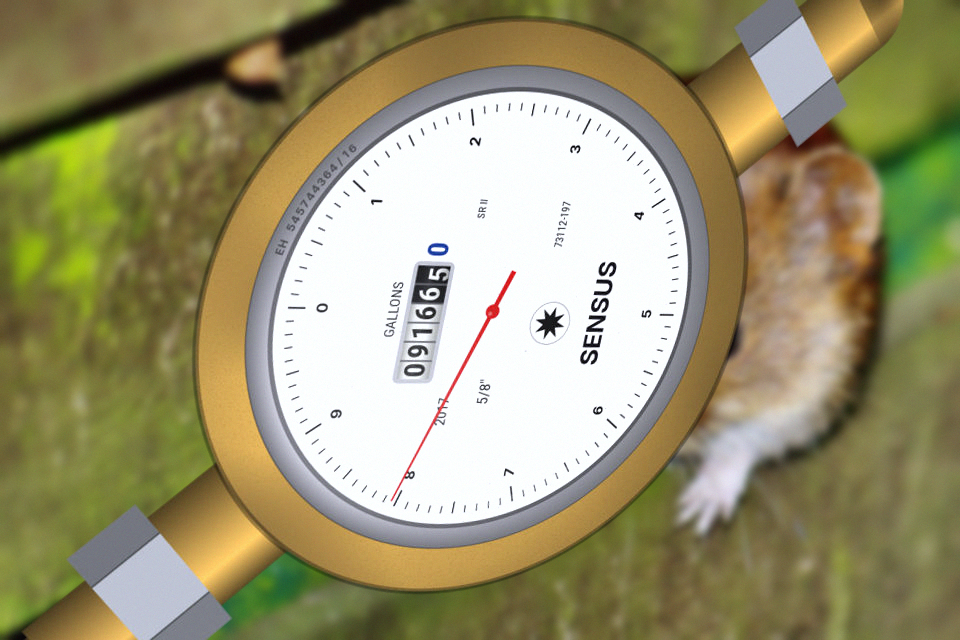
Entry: 916648.0 gal
